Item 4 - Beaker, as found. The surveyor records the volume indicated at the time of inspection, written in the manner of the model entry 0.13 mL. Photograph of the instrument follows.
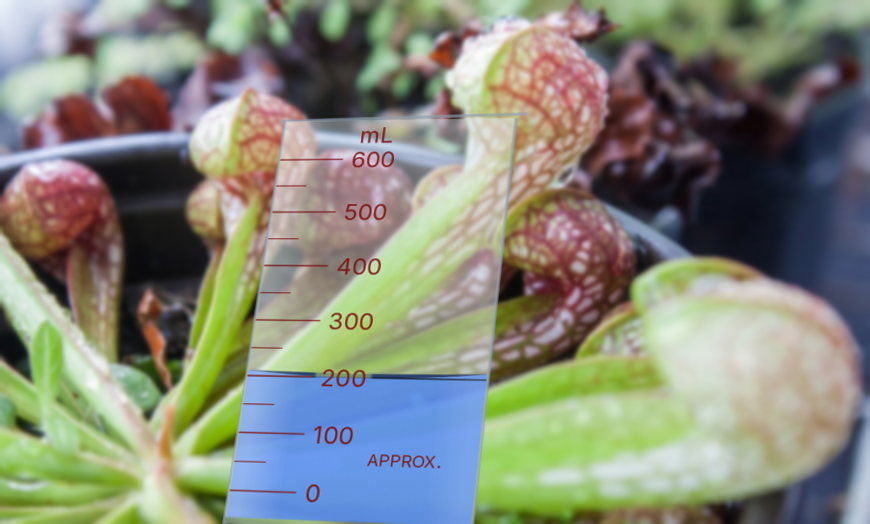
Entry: 200 mL
